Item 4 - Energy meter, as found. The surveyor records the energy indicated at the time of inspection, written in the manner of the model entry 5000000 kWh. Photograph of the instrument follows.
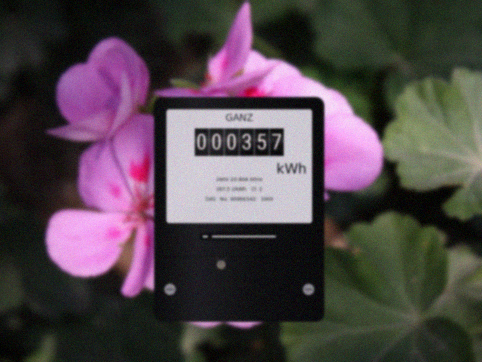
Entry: 357 kWh
